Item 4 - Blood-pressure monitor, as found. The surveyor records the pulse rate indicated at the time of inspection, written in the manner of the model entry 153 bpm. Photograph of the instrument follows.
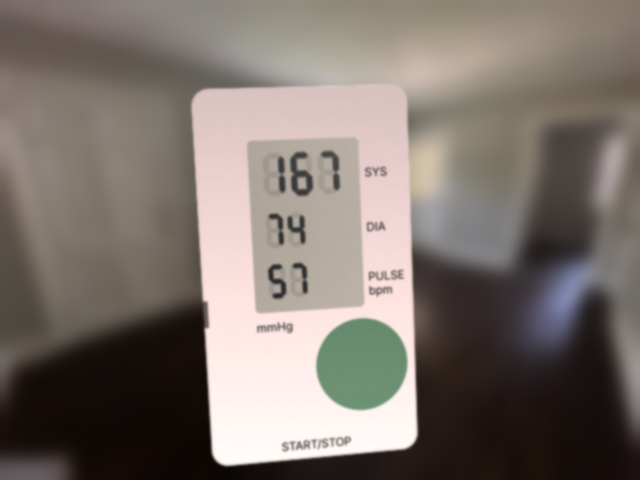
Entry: 57 bpm
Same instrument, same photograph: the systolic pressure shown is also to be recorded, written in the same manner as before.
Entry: 167 mmHg
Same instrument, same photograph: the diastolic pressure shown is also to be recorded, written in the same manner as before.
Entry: 74 mmHg
